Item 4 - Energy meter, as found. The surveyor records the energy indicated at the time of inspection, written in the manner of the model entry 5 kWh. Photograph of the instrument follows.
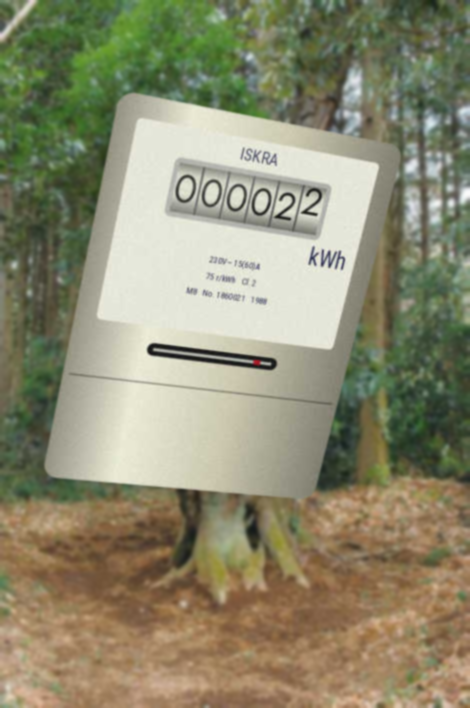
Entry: 22 kWh
